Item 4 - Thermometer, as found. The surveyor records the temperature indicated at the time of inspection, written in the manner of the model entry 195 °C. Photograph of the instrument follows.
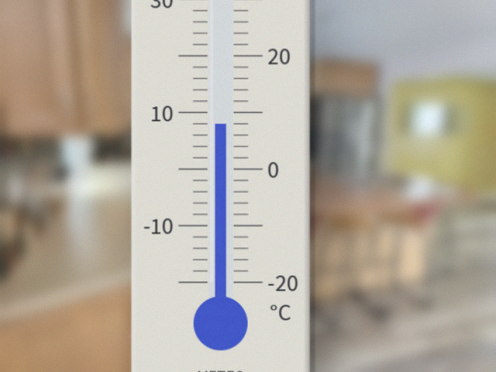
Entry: 8 °C
